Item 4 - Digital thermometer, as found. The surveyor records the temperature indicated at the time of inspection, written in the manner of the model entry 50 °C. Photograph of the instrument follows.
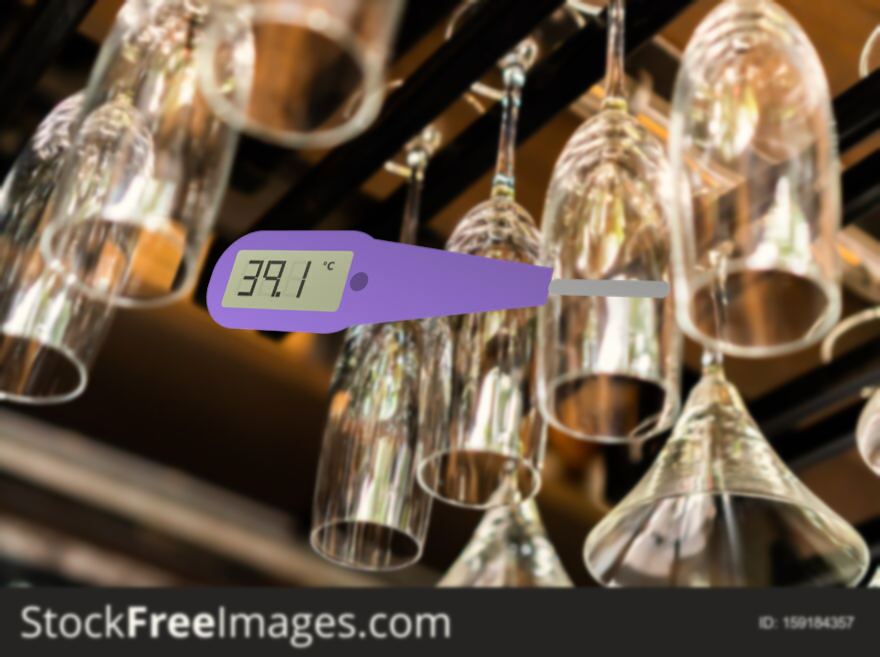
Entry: 39.1 °C
